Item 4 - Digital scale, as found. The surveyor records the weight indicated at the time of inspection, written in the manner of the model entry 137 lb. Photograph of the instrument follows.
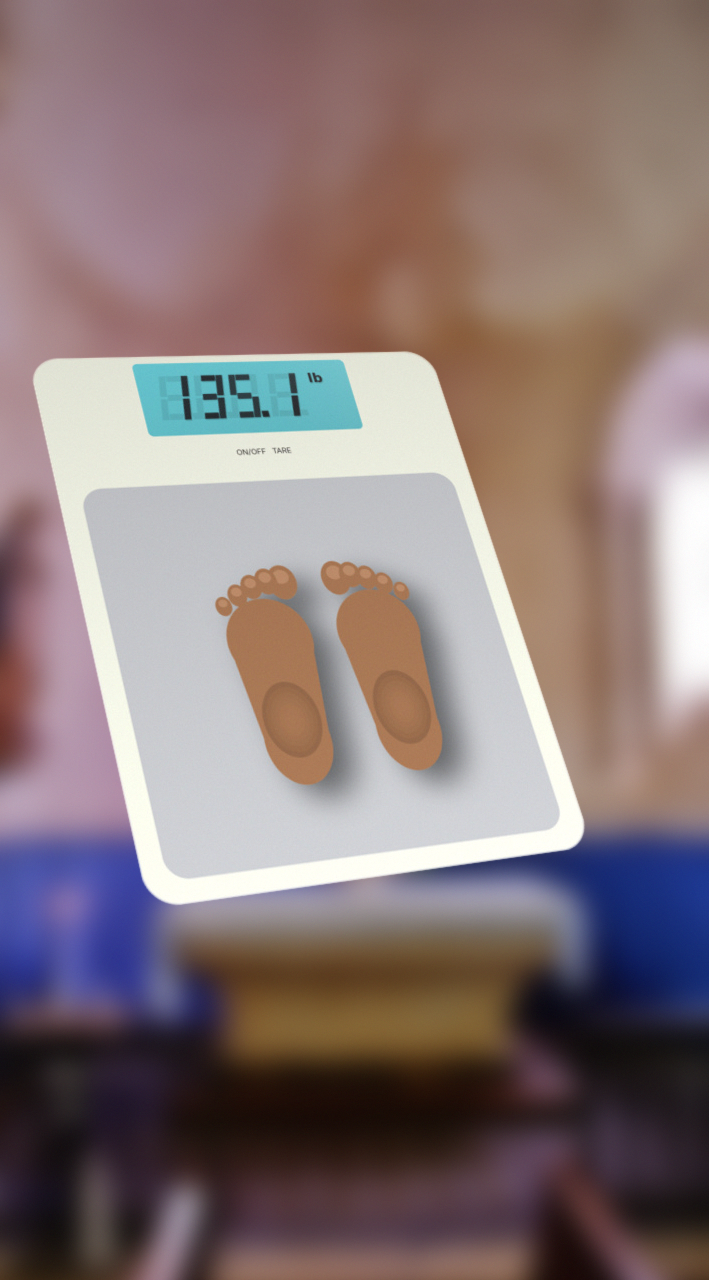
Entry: 135.1 lb
